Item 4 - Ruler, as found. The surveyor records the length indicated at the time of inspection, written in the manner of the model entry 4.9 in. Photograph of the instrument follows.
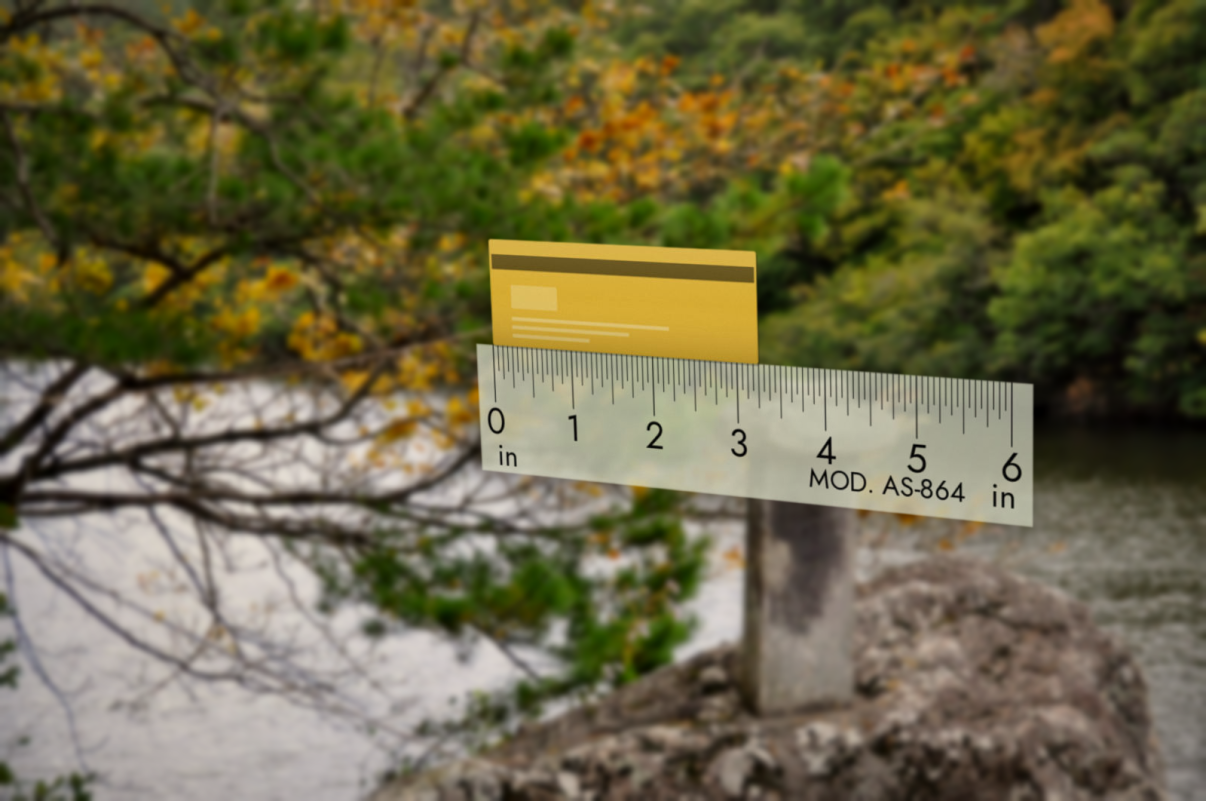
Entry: 3.25 in
